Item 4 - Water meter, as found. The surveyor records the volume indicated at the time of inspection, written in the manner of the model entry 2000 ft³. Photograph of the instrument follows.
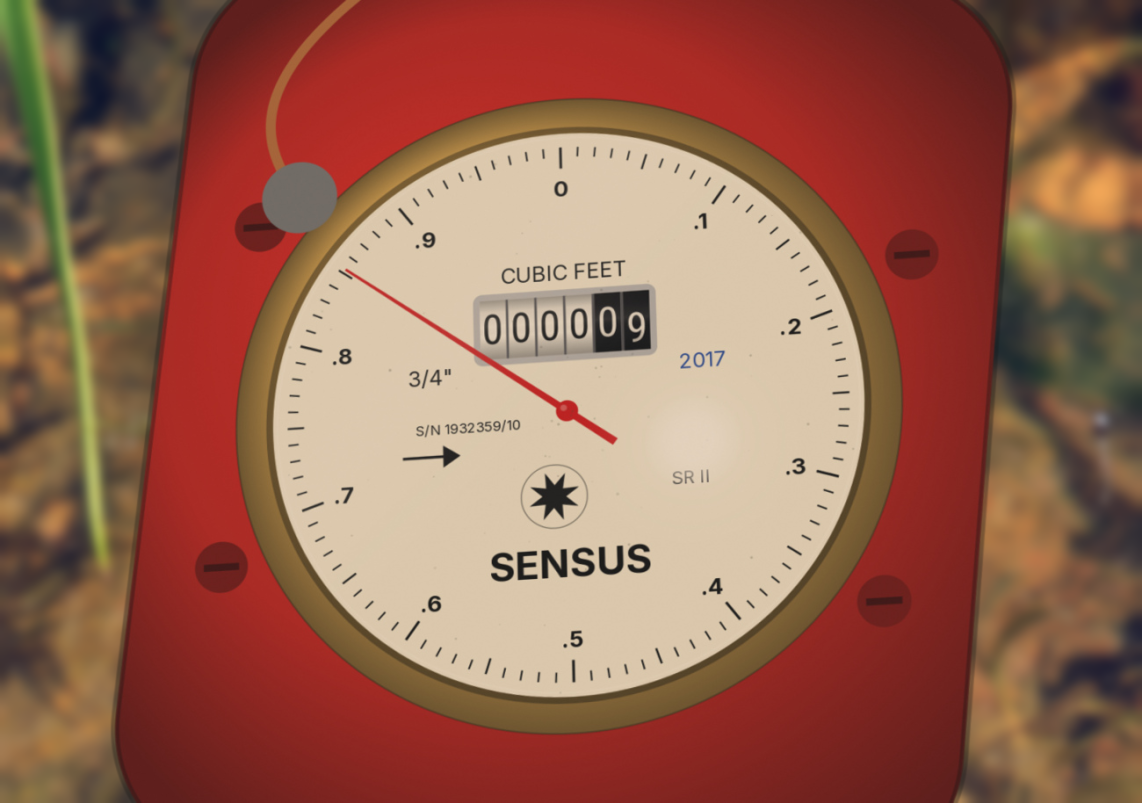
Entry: 8.85 ft³
